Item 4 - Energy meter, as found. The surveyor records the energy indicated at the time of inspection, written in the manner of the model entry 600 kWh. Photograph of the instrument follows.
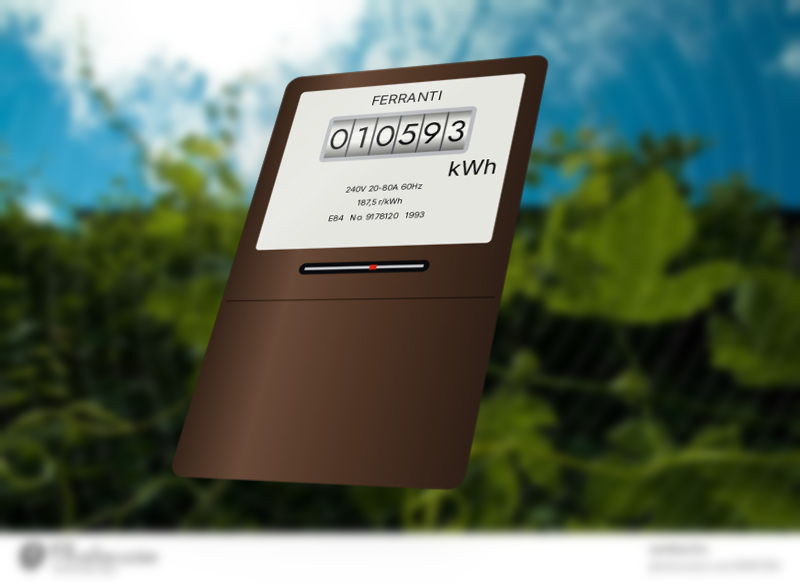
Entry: 10593 kWh
